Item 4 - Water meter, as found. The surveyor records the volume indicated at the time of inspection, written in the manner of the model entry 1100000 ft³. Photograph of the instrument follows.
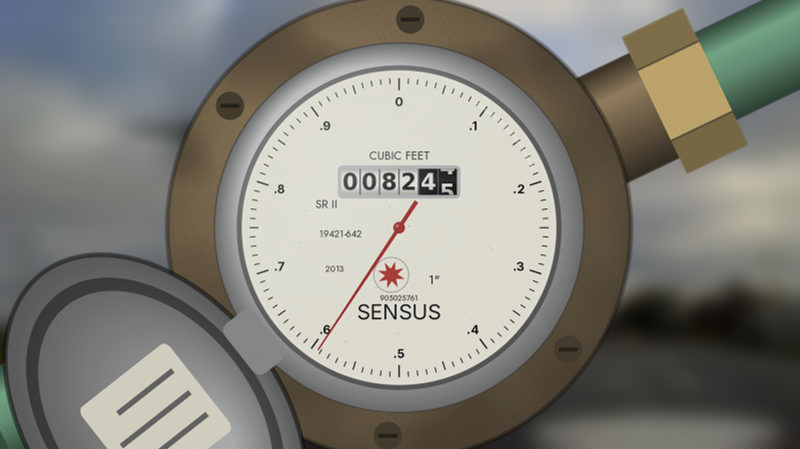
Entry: 8244.59 ft³
